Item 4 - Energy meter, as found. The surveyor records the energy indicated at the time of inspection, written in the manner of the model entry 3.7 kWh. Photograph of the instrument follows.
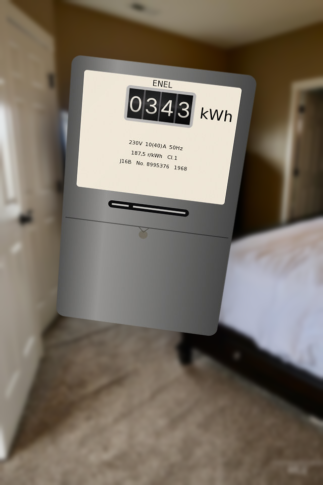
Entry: 343 kWh
